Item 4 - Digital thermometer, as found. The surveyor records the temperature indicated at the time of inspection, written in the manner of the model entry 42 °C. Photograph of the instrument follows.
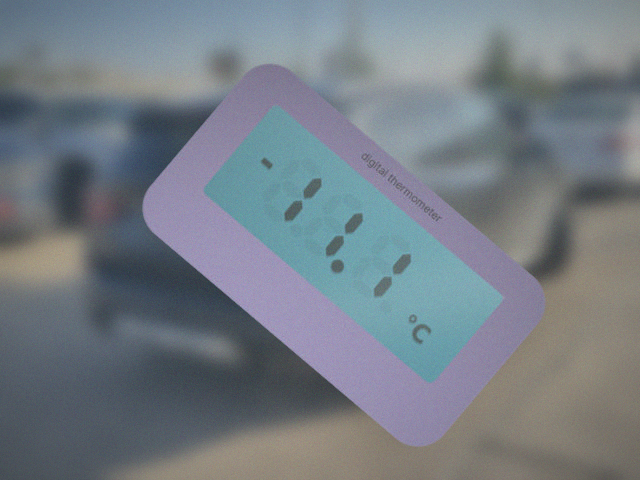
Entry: -11.1 °C
